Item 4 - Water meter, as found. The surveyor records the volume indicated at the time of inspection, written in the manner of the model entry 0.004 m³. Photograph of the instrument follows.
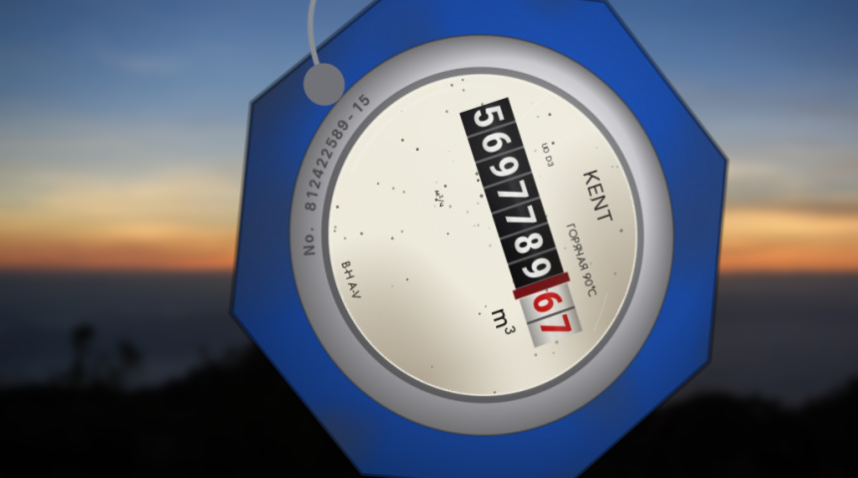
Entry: 5697789.67 m³
